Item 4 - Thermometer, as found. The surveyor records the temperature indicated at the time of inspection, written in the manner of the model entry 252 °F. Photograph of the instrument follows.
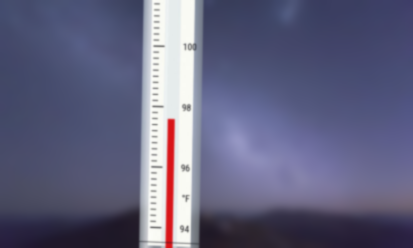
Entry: 97.6 °F
